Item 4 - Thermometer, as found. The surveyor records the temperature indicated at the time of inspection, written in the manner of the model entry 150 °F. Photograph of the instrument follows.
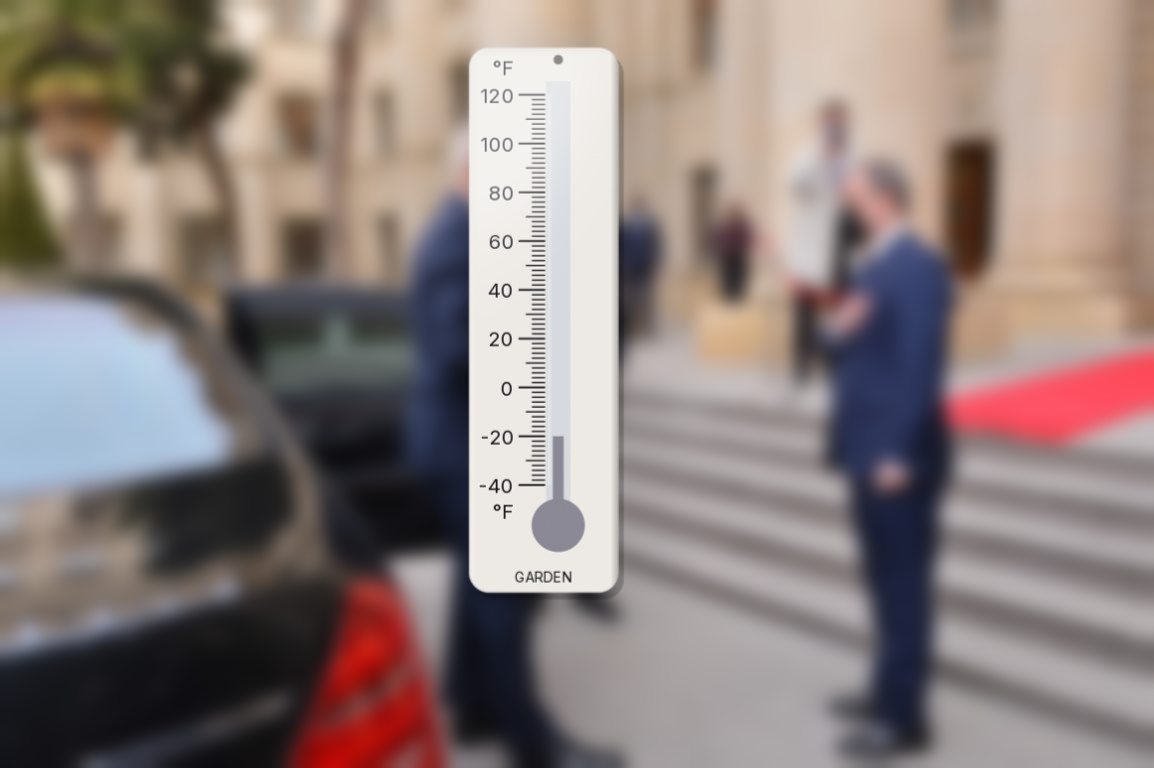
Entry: -20 °F
